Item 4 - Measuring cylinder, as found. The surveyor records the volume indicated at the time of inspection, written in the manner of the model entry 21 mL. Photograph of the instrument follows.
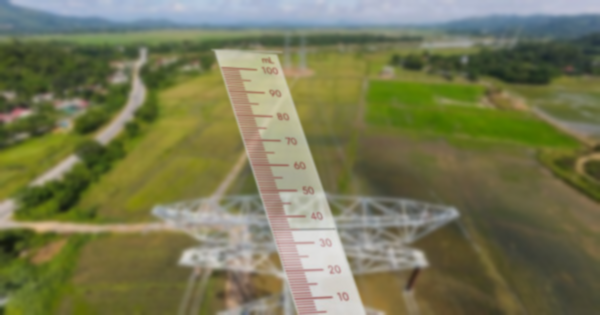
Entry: 35 mL
